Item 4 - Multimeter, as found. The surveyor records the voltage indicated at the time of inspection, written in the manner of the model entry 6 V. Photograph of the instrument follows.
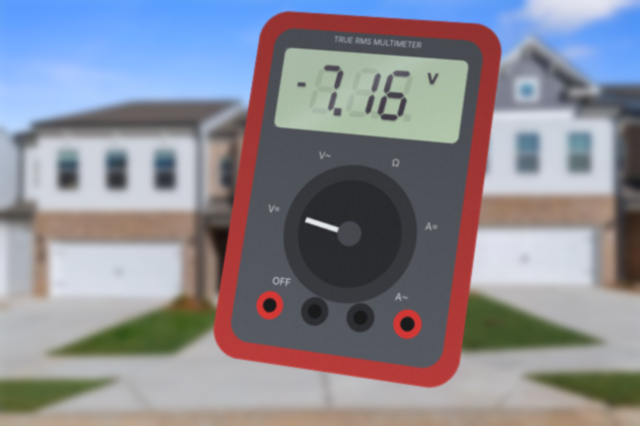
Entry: -7.16 V
